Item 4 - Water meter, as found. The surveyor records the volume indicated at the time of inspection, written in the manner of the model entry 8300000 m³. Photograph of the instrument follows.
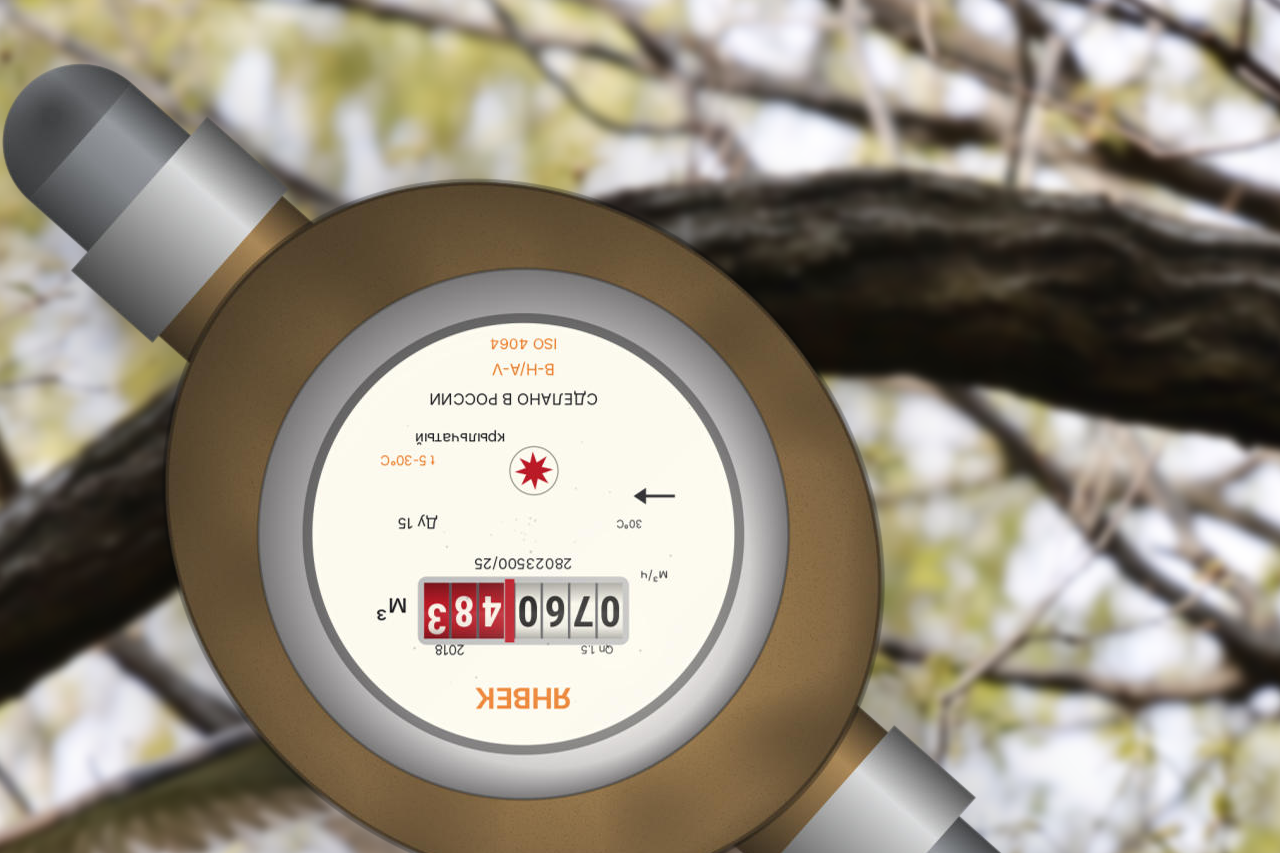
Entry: 760.483 m³
